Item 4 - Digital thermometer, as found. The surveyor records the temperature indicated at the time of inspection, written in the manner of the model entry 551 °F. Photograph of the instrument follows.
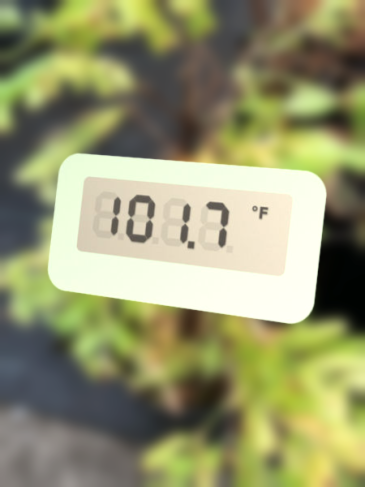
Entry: 101.7 °F
